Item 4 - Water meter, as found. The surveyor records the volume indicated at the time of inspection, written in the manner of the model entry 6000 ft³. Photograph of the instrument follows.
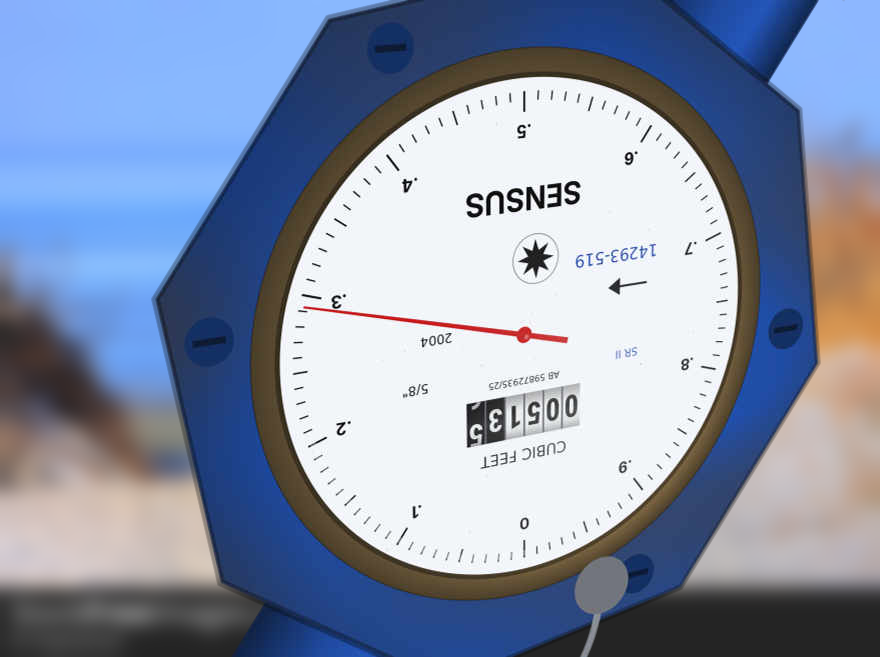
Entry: 5135.29 ft³
